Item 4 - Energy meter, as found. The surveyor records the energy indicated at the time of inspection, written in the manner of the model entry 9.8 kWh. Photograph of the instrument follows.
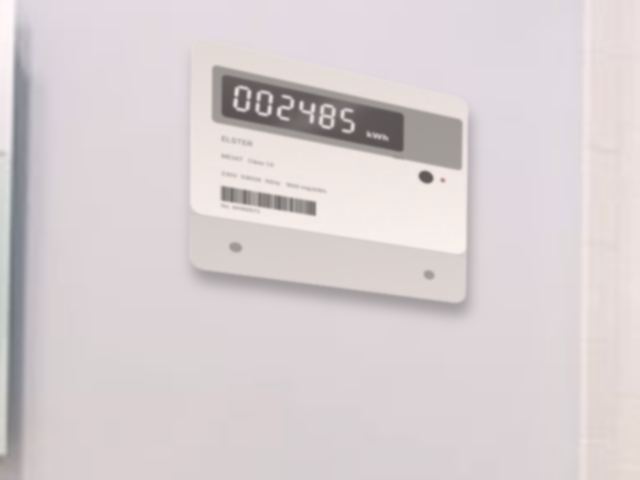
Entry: 2485 kWh
